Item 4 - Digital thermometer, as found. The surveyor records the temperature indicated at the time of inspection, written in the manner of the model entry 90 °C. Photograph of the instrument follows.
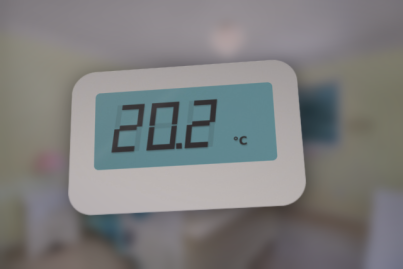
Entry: 20.2 °C
